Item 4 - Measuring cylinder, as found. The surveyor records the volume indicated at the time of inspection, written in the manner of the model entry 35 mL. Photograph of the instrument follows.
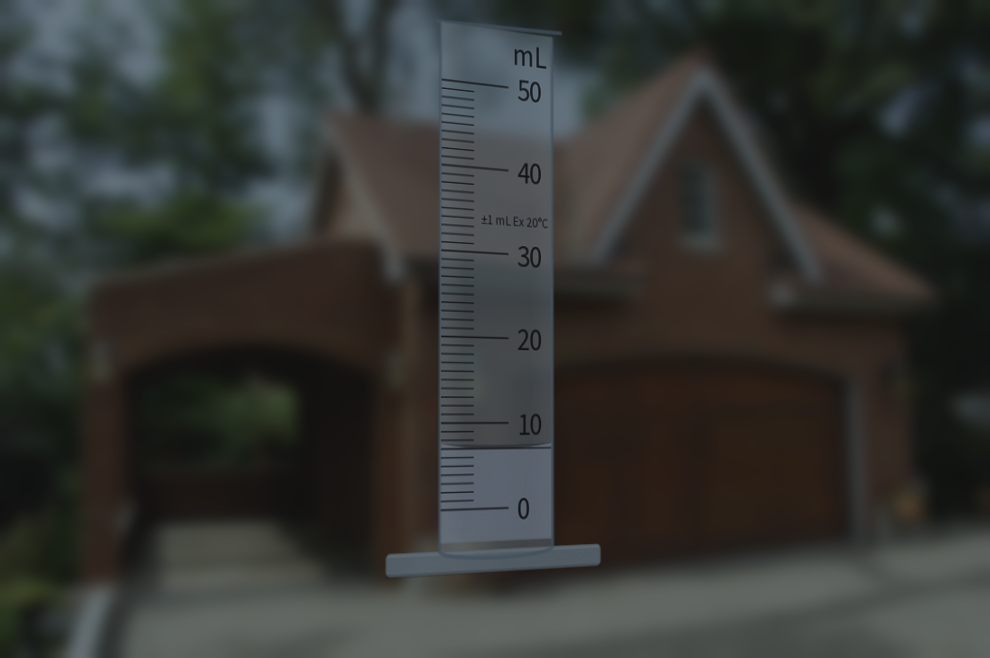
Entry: 7 mL
